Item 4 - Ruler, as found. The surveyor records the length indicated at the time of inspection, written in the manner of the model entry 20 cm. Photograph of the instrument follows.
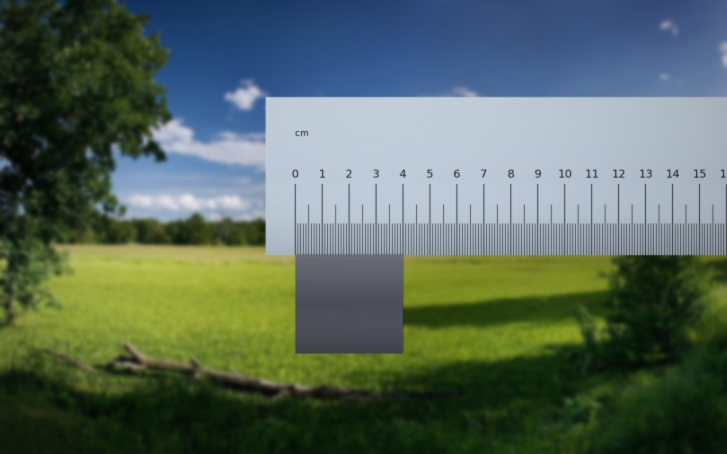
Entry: 4 cm
